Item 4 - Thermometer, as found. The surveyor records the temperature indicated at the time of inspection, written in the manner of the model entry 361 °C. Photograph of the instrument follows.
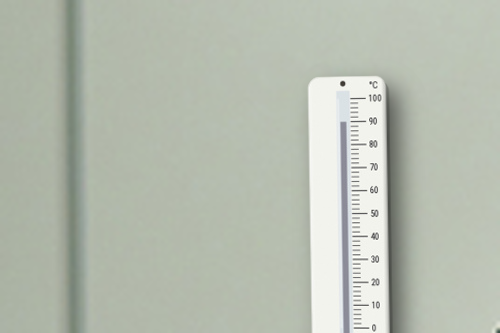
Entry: 90 °C
